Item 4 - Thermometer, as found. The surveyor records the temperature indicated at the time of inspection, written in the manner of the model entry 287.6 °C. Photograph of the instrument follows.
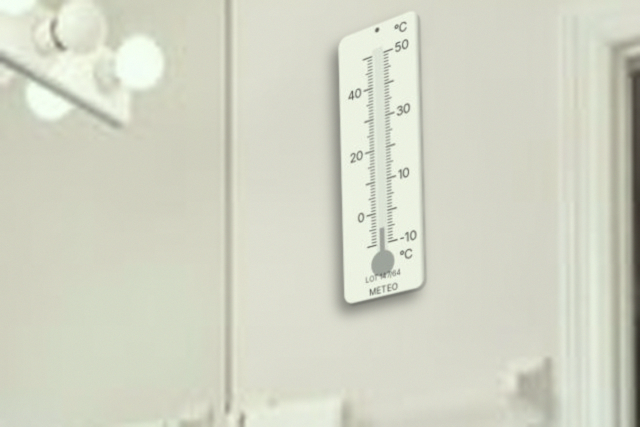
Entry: -5 °C
